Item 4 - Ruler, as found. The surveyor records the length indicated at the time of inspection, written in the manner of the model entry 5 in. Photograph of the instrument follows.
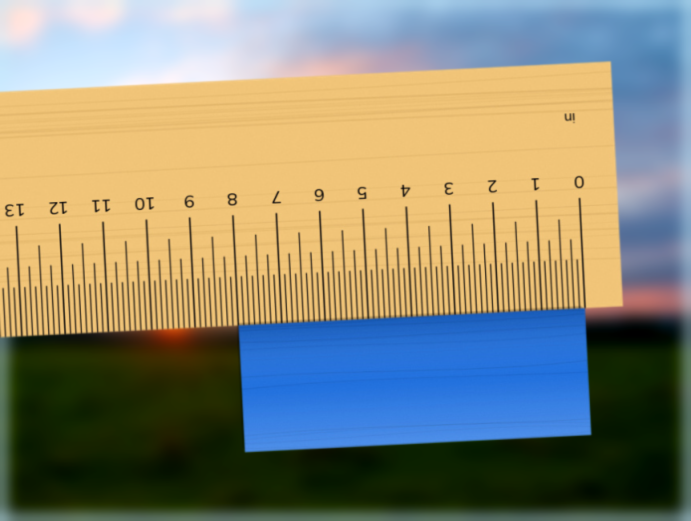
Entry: 8 in
